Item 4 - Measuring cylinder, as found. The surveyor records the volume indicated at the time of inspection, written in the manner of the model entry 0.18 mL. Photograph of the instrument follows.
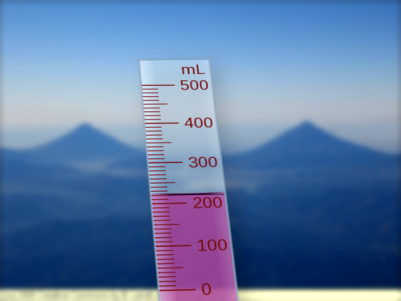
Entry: 220 mL
